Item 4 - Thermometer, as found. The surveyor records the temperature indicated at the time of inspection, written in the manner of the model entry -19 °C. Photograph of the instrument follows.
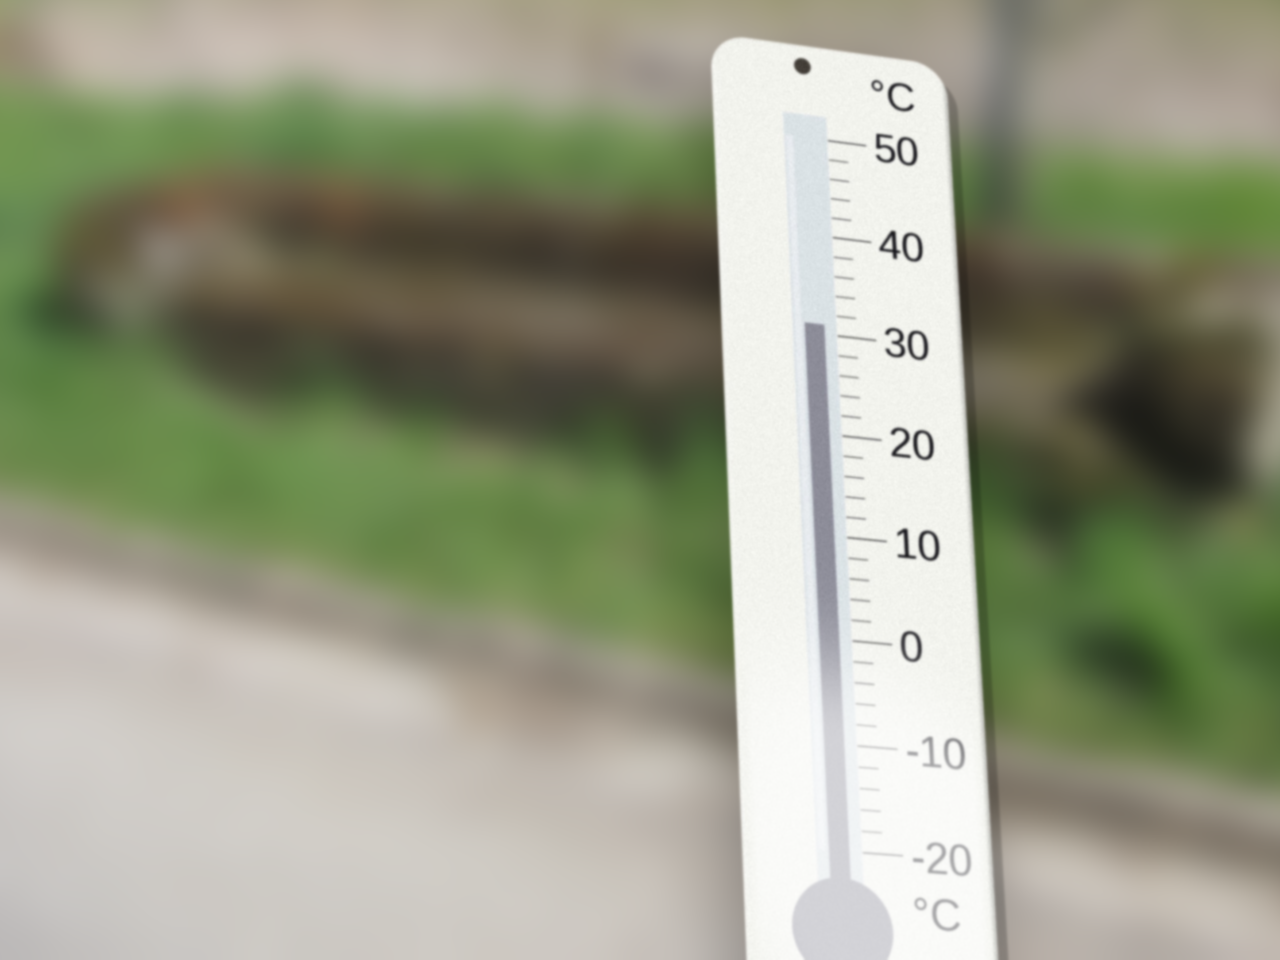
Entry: 31 °C
